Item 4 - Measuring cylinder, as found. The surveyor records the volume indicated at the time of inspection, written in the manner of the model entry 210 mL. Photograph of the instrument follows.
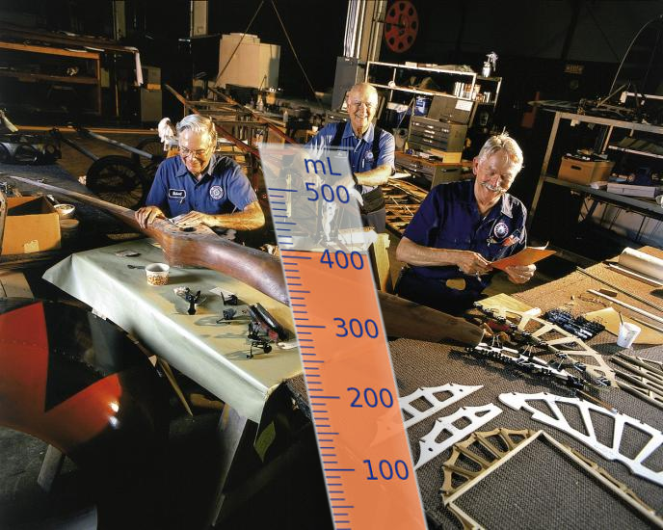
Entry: 410 mL
